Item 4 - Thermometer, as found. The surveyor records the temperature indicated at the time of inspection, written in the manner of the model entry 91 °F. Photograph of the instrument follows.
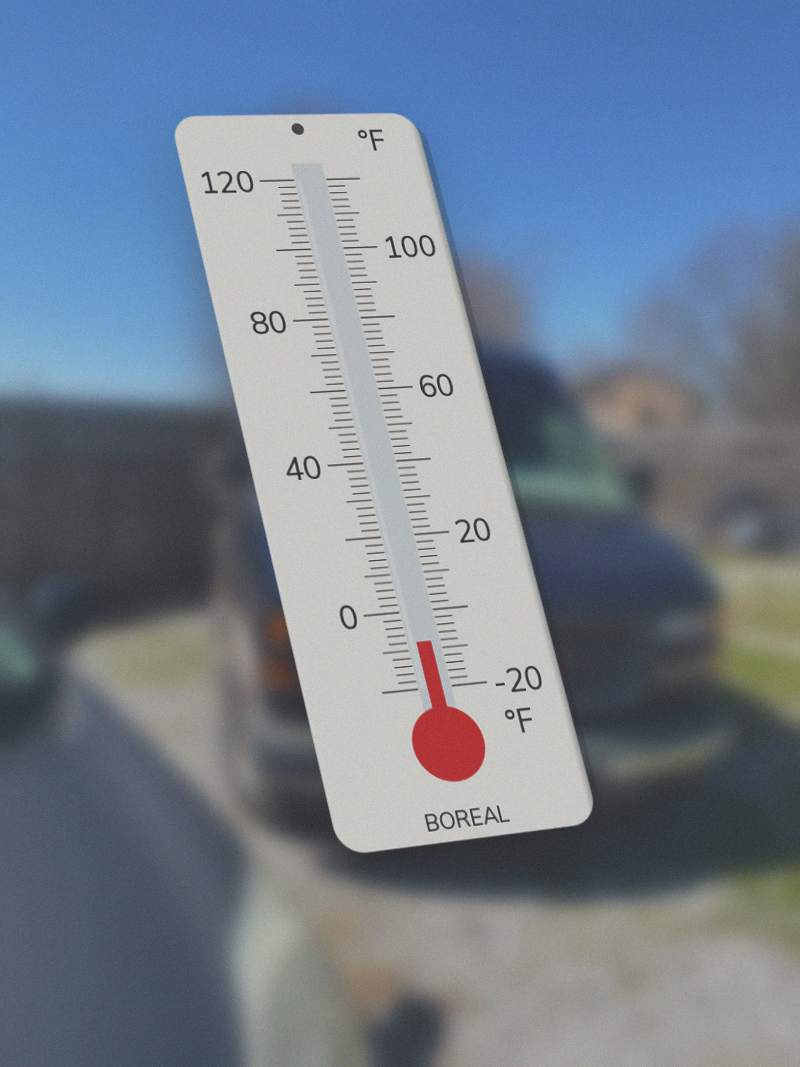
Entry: -8 °F
